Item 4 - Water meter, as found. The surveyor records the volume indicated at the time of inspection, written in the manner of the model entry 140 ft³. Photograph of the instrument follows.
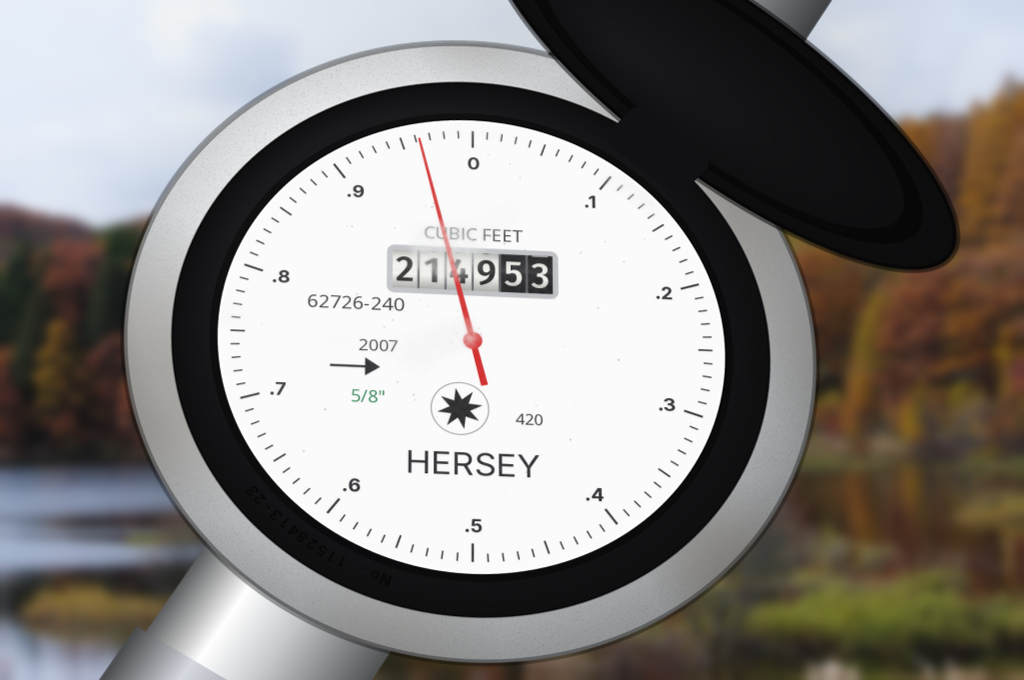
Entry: 214952.96 ft³
